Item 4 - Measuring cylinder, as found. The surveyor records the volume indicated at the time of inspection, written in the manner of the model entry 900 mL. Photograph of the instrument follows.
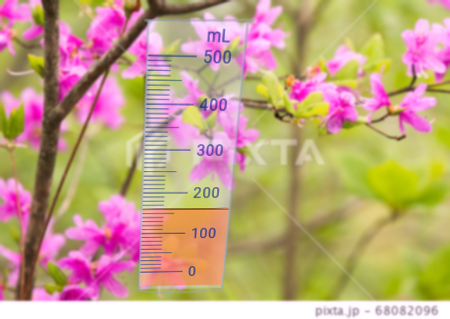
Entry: 160 mL
